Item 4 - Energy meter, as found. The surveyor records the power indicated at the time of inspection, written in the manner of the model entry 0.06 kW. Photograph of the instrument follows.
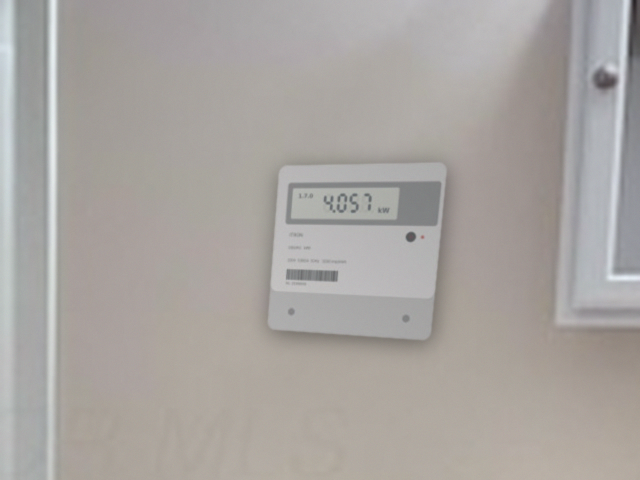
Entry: 4.057 kW
